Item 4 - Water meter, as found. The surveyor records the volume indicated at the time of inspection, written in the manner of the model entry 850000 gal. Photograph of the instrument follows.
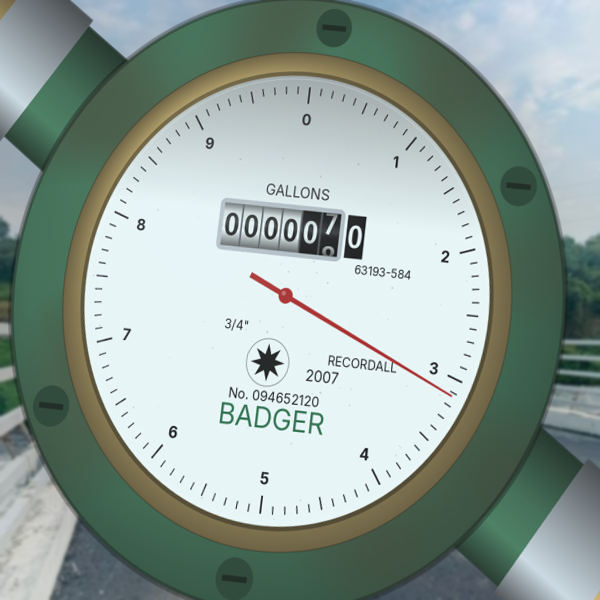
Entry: 73.1 gal
